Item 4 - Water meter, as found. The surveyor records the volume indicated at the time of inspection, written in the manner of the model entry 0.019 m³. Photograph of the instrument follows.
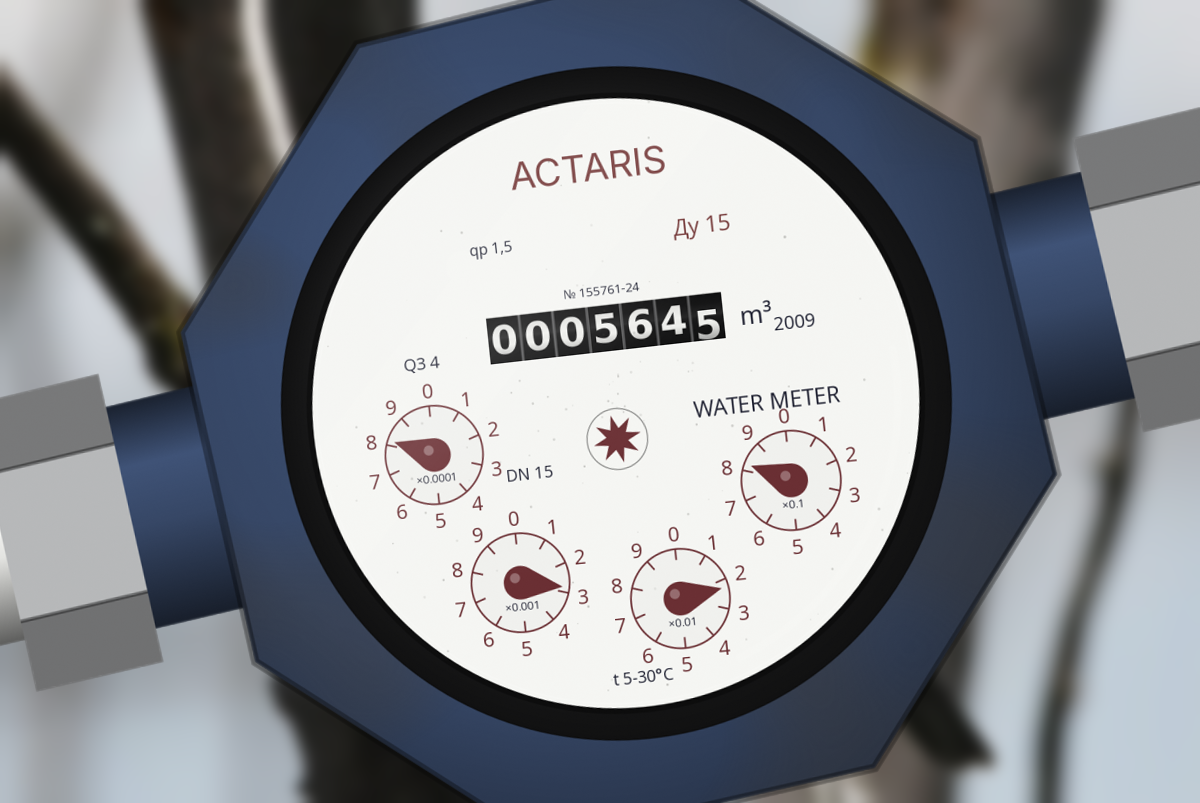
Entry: 5644.8228 m³
